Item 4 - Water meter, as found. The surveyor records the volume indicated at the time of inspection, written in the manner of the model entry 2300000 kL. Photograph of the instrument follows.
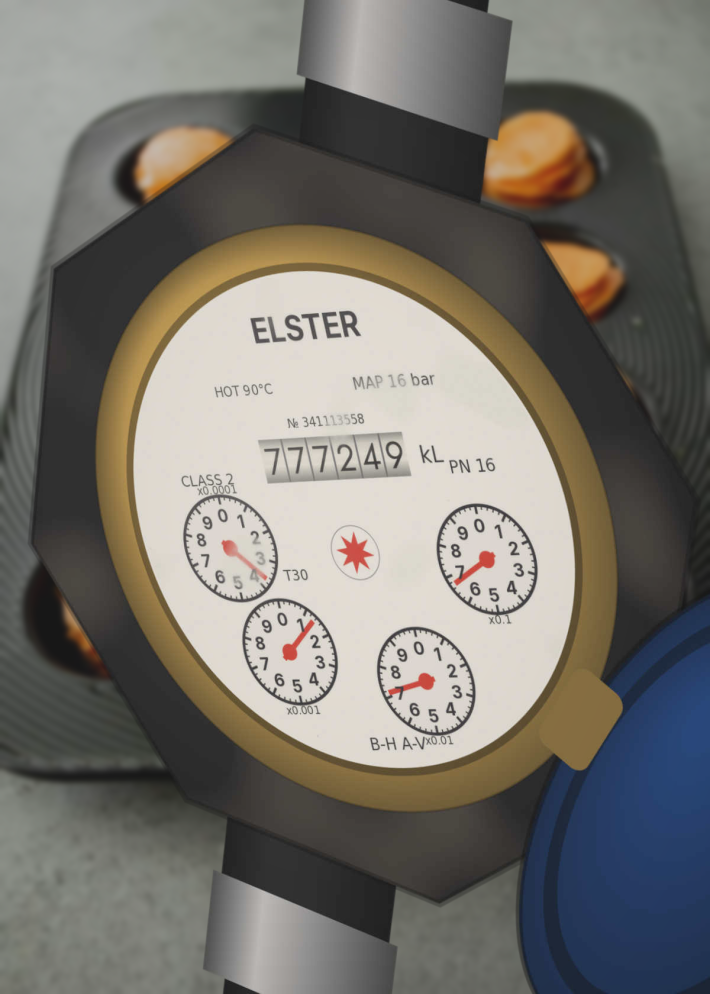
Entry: 777249.6713 kL
